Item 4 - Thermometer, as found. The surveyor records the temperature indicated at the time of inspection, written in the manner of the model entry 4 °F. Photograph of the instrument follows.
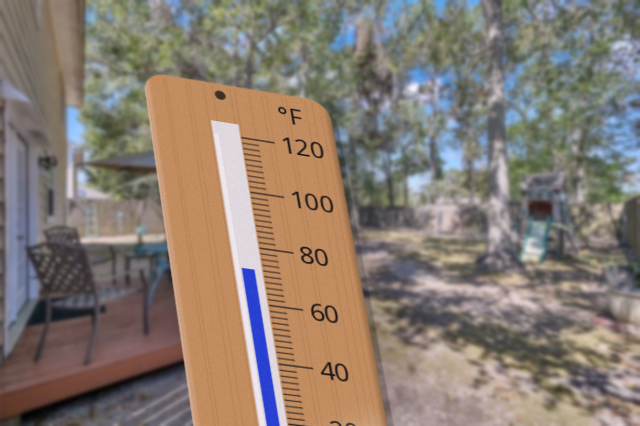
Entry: 72 °F
